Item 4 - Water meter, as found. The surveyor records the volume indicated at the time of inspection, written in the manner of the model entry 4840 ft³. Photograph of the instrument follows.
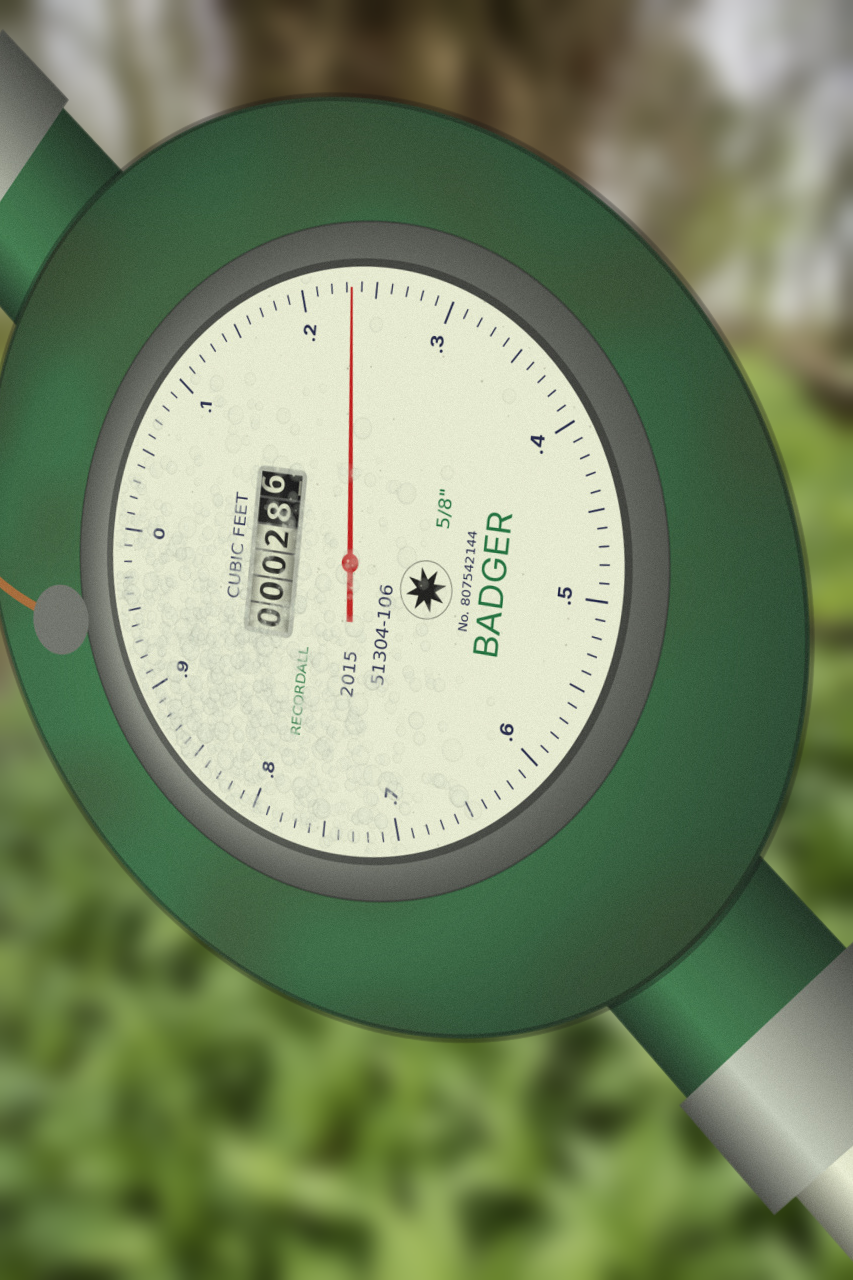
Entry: 286.23 ft³
